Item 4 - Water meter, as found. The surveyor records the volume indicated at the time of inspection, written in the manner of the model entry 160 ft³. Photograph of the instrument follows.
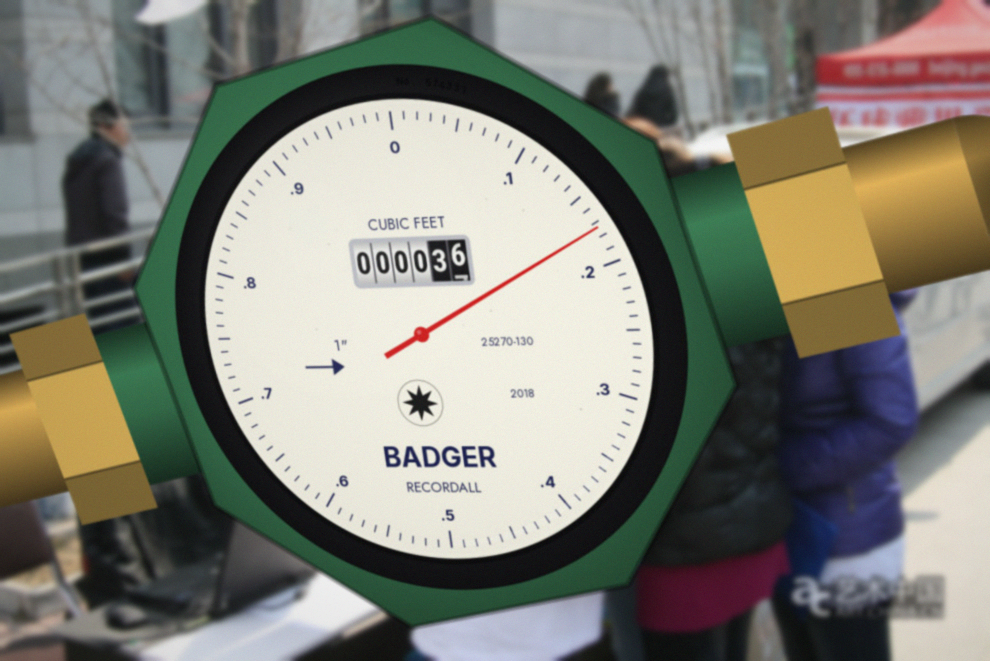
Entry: 36.17 ft³
